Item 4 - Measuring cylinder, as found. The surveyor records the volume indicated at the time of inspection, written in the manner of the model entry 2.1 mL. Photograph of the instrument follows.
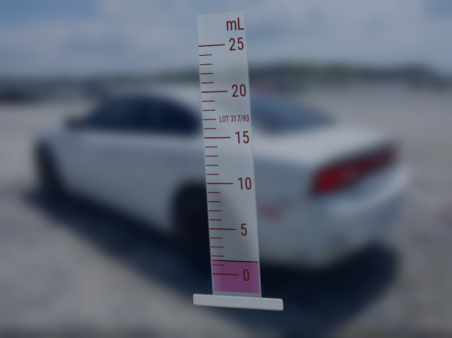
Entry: 1.5 mL
